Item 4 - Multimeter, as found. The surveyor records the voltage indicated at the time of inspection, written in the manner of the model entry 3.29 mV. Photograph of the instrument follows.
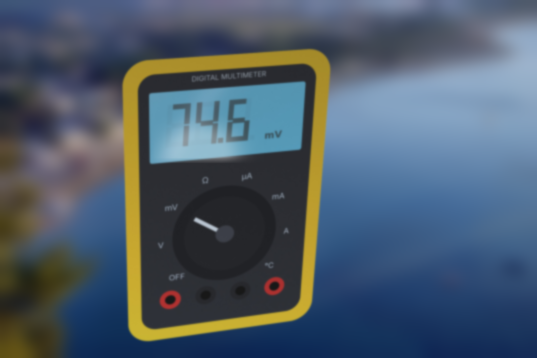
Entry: 74.6 mV
